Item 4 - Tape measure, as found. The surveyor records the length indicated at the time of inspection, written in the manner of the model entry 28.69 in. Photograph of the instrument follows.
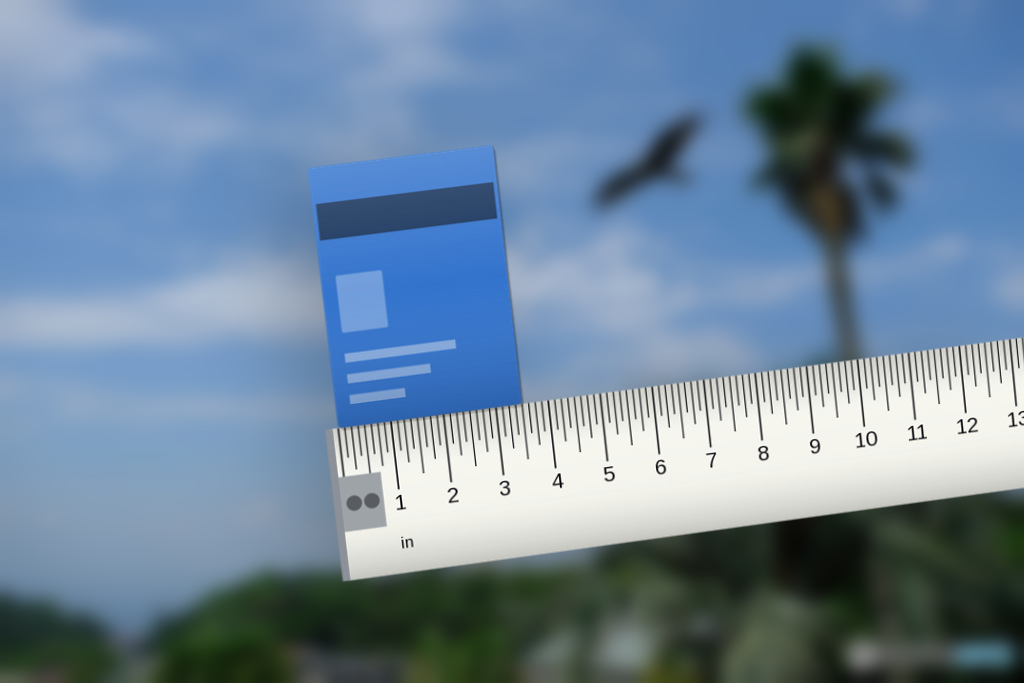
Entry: 3.5 in
